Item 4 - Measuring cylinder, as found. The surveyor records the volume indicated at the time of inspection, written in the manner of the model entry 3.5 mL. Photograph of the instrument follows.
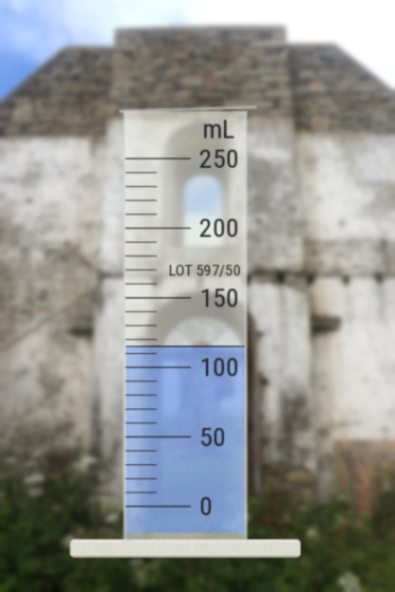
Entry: 115 mL
